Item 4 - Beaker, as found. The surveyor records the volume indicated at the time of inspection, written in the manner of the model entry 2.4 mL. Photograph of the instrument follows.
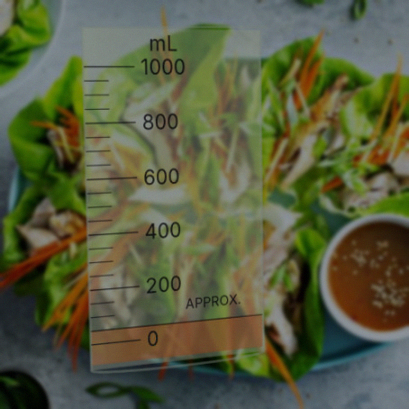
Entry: 50 mL
